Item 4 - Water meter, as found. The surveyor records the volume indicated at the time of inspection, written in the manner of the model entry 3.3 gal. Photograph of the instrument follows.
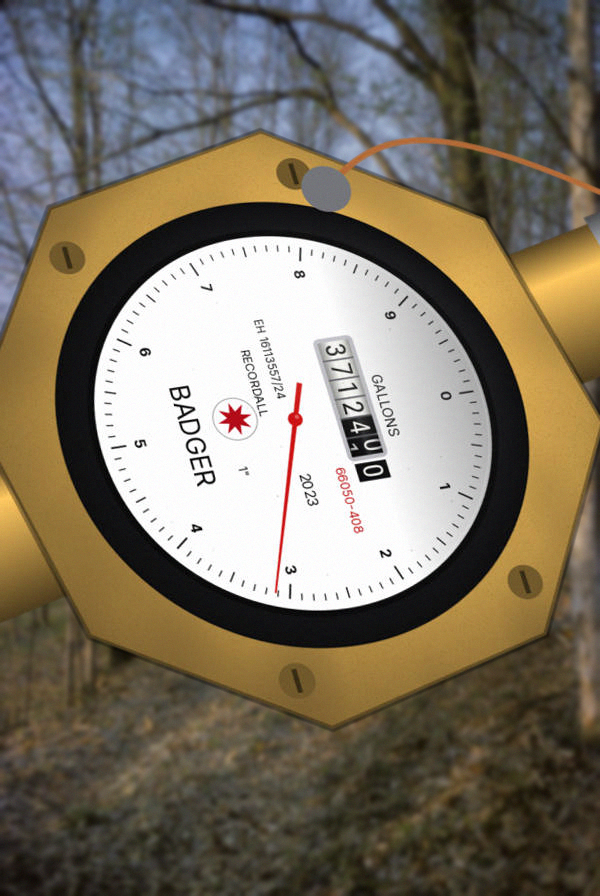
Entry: 3712403.1 gal
